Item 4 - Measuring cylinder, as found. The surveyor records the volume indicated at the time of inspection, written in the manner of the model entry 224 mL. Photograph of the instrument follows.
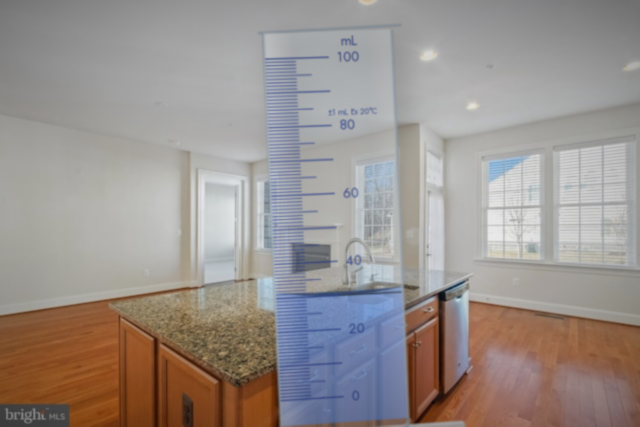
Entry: 30 mL
